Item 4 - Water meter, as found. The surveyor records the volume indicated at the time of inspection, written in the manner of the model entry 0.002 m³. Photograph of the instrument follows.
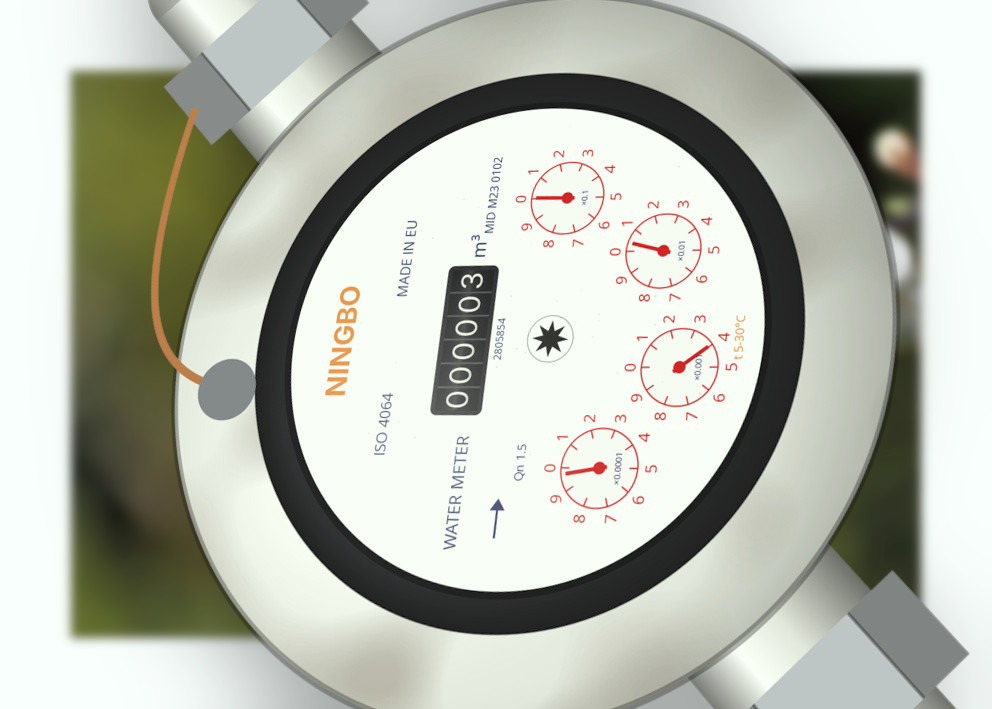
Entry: 3.0039 m³
